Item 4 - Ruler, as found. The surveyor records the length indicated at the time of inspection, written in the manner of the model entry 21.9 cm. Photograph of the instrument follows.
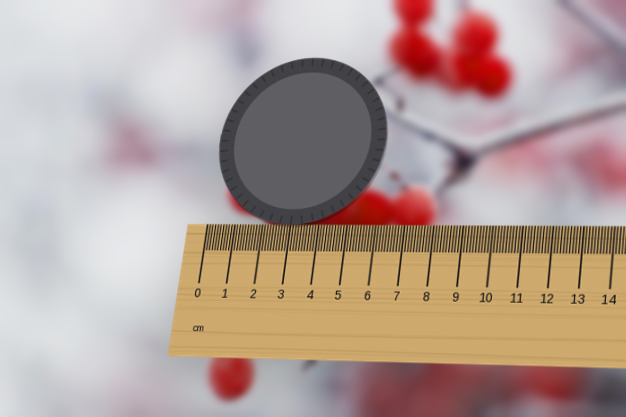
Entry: 6 cm
